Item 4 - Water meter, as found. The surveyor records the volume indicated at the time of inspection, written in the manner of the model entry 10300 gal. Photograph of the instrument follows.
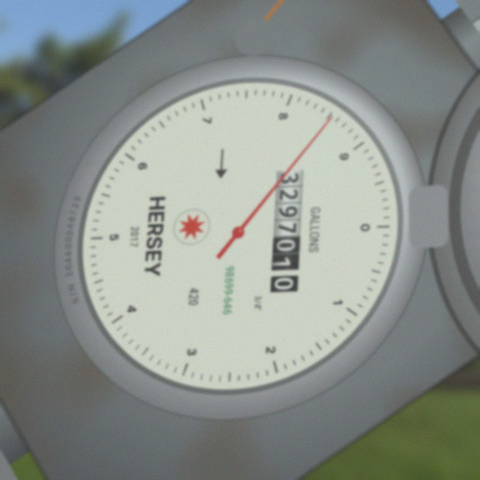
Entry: 3297008.5 gal
